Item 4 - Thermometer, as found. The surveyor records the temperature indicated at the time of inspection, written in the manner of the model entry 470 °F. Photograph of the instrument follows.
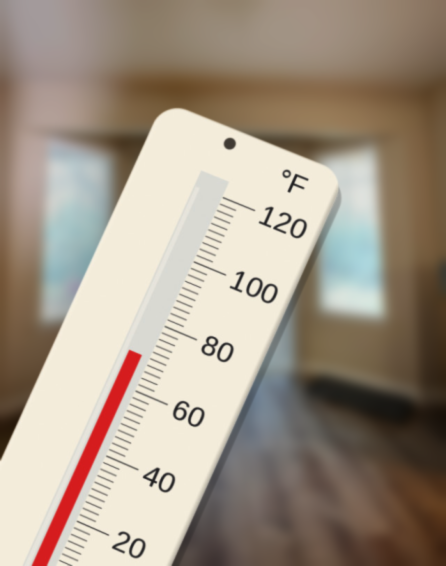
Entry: 70 °F
